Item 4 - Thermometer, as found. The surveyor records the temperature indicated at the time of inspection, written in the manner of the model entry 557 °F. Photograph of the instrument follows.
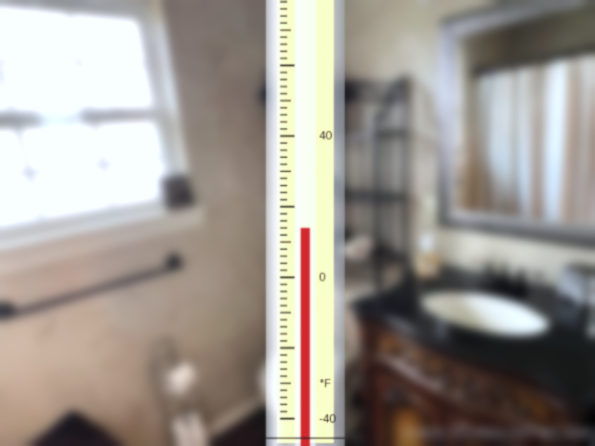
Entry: 14 °F
